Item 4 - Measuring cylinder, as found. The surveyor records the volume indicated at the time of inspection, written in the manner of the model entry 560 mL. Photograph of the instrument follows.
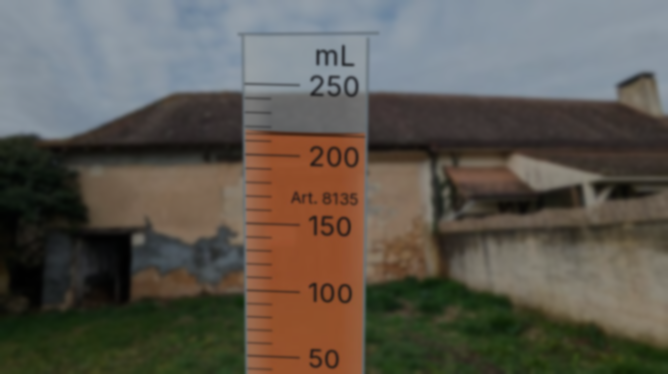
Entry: 215 mL
